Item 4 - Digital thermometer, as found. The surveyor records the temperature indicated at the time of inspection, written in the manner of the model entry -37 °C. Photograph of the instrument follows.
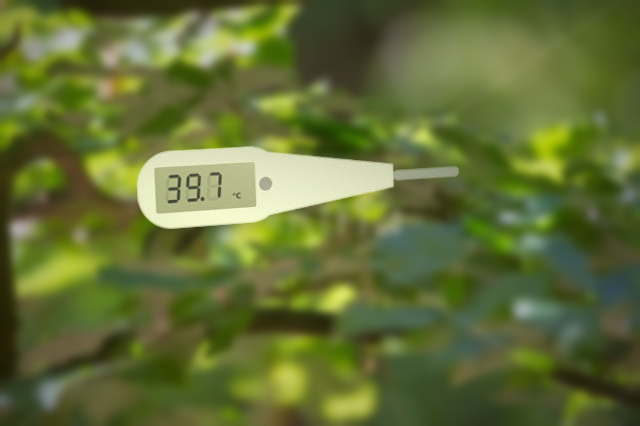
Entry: 39.7 °C
